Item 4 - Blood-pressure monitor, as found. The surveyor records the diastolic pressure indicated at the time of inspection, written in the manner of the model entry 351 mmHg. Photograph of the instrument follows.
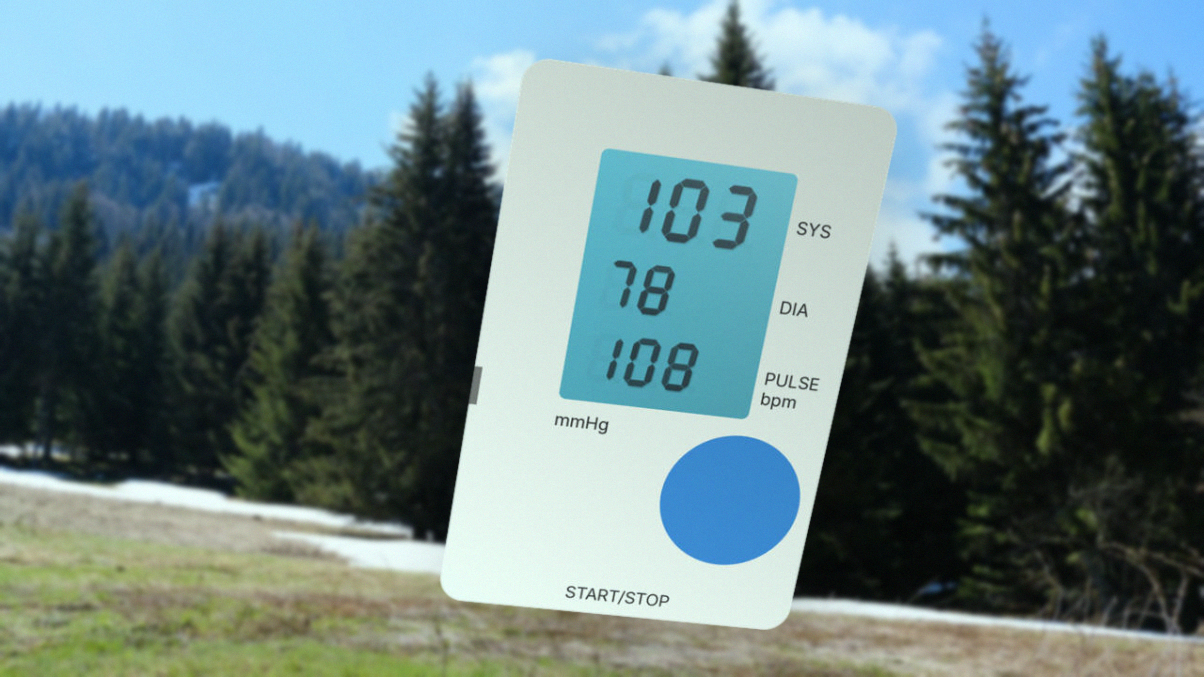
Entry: 78 mmHg
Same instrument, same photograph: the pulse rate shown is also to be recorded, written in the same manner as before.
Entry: 108 bpm
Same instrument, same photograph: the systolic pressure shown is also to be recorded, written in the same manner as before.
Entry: 103 mmHg
